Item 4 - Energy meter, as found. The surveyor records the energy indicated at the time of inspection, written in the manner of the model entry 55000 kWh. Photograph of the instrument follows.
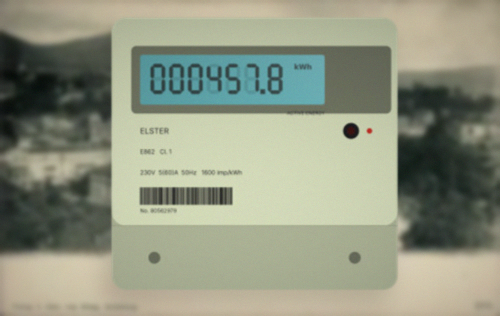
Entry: 457.8 kWh
